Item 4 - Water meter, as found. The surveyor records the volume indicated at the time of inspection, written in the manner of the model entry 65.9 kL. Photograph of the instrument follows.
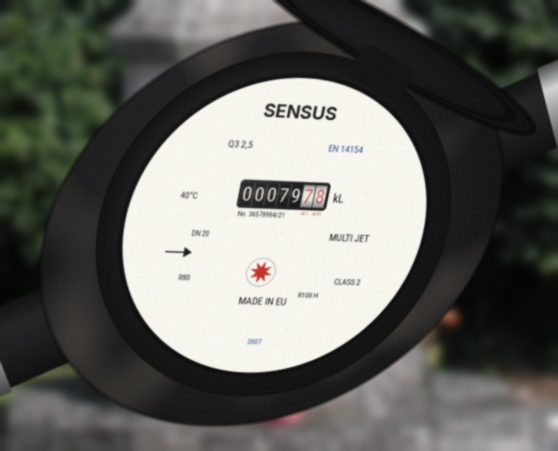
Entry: 79.78 kL
